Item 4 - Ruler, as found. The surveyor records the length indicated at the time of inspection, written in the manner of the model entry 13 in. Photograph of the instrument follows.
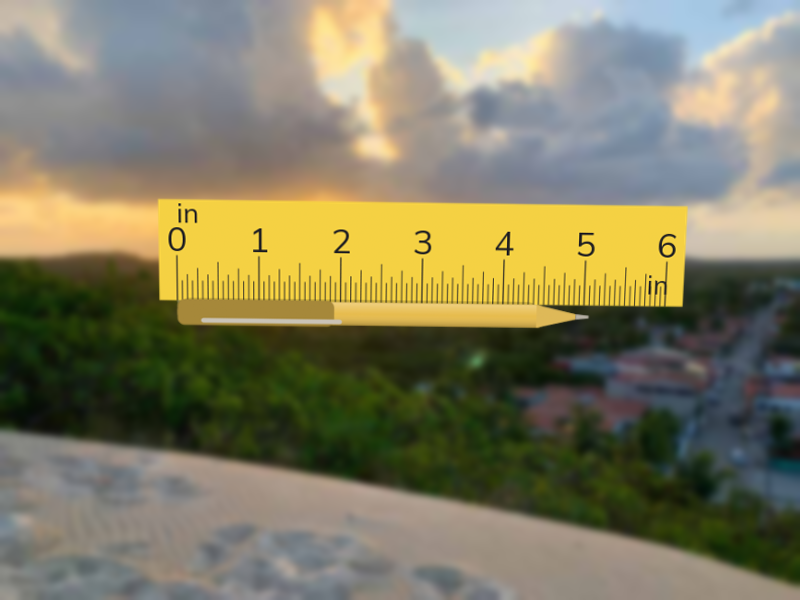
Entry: 5.0625 in
